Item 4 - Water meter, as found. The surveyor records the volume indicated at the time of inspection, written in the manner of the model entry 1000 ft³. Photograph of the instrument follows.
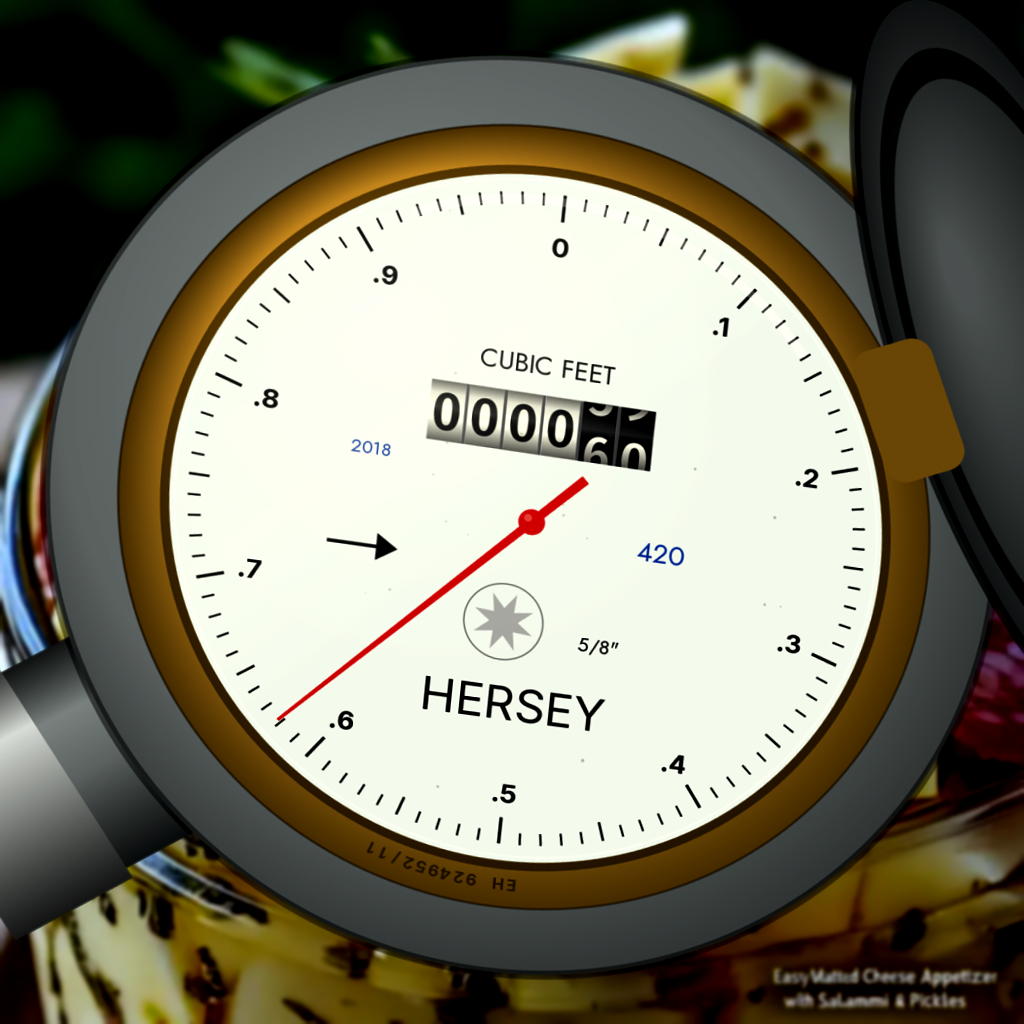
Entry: 59.62 ft³
